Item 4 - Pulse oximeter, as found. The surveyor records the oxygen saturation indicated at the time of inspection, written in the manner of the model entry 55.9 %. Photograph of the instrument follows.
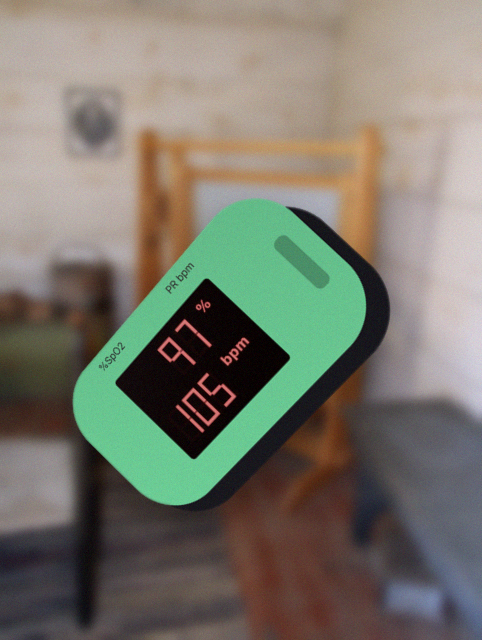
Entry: 97 %
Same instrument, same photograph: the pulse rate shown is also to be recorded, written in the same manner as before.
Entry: 105 bpm
